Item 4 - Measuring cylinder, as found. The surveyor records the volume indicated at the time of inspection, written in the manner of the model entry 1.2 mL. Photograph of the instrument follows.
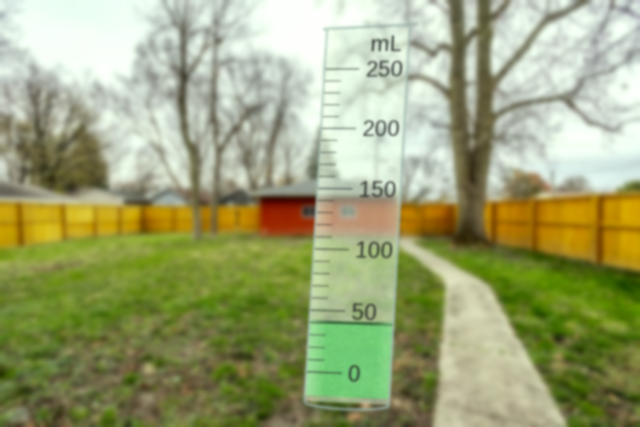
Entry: 40 mL
